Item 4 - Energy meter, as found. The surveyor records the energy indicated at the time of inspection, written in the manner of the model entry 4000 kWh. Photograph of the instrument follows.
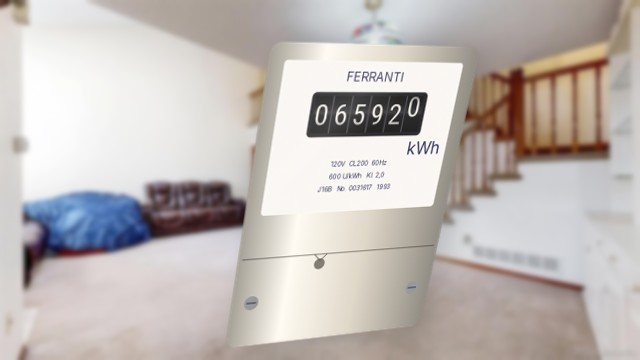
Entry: 65920 kWh
